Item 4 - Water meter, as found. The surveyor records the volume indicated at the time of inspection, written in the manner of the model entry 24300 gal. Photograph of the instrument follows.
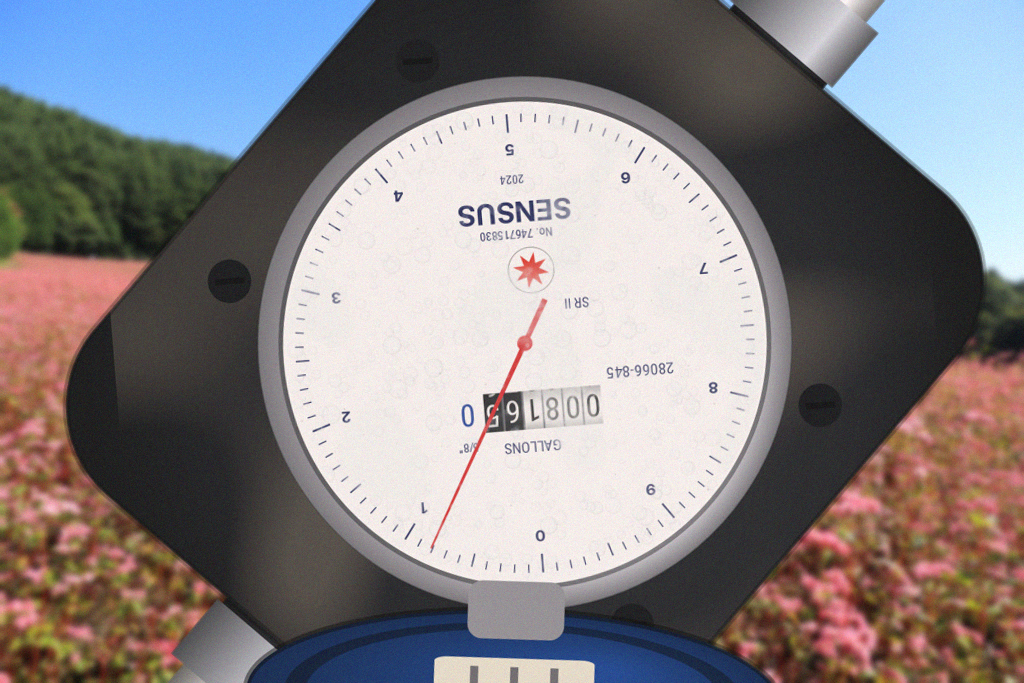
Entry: 81650.8 gal
